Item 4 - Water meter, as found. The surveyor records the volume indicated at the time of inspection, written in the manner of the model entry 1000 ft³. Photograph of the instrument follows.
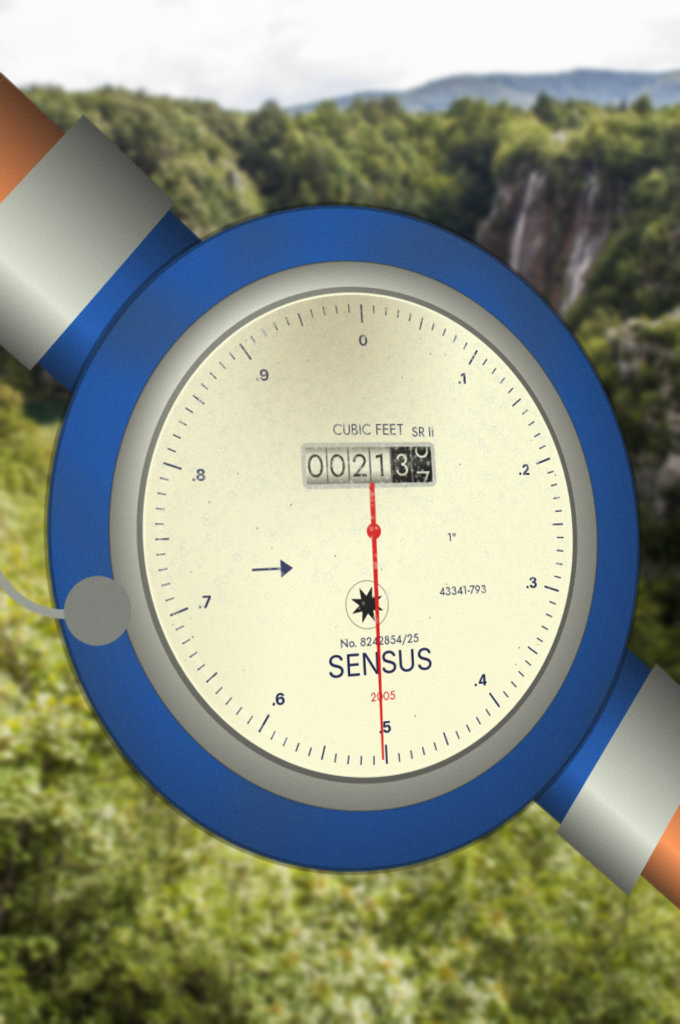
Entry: 2136.50 ft³
